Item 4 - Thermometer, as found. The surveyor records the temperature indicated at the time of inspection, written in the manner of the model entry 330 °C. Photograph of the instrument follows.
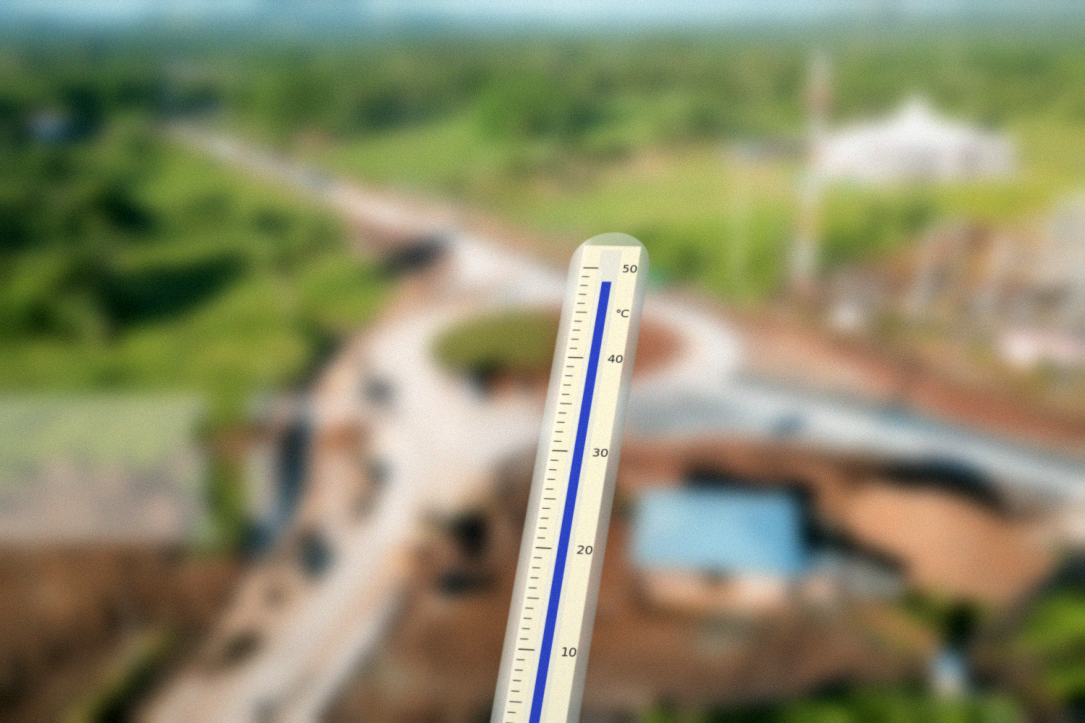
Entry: 48.5 °C
